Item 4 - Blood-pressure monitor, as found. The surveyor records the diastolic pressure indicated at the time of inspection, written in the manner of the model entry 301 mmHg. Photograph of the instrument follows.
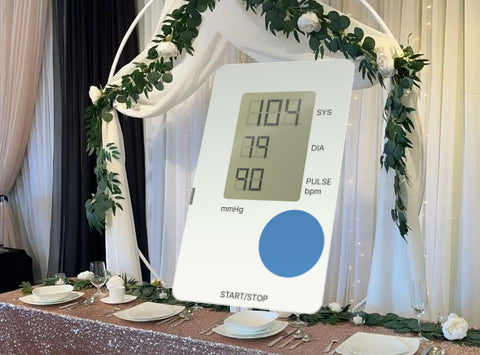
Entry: 79 mmHg
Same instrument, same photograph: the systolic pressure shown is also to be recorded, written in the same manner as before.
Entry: 104 mmHg
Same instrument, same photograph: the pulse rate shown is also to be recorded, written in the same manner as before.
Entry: 90 bpm
